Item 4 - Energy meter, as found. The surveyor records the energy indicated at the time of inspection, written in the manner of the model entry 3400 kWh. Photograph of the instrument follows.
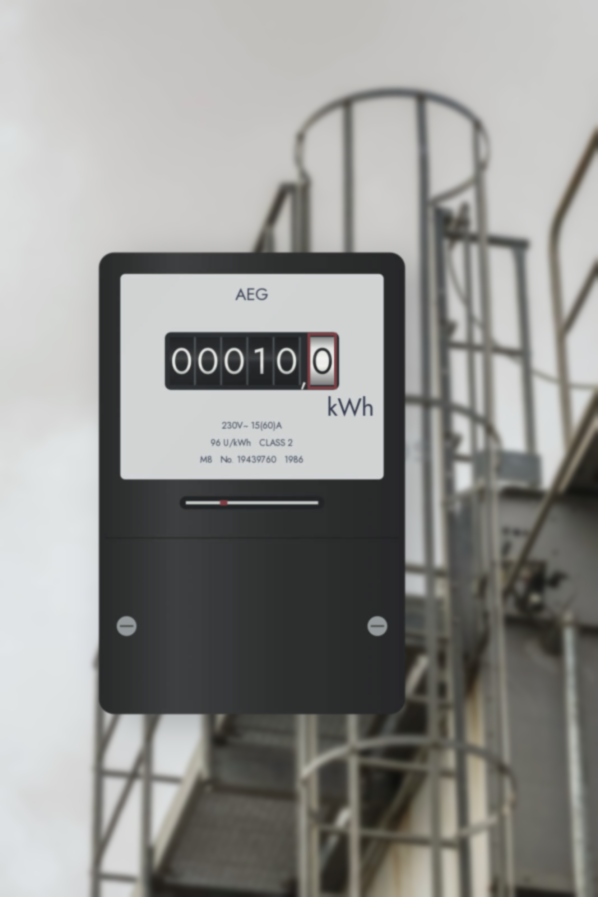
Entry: 10.0 kWh
